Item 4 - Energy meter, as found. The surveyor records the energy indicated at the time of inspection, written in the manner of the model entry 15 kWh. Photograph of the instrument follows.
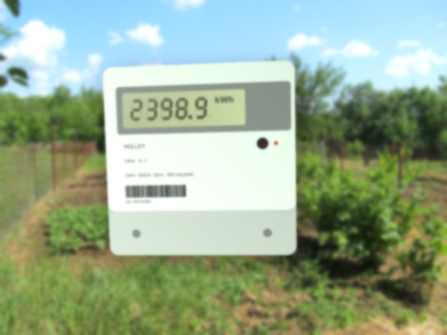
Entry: 2398.9 kWh
